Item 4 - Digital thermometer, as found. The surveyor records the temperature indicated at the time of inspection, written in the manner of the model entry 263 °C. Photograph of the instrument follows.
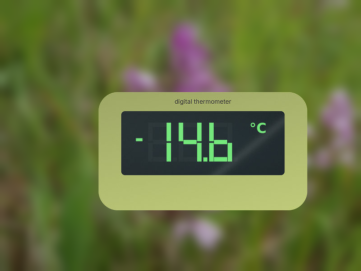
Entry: -14.6 °C
